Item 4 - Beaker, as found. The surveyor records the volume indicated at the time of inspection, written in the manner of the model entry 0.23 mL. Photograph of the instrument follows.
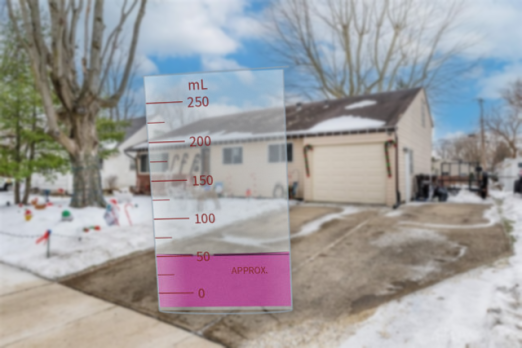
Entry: 50 mL
